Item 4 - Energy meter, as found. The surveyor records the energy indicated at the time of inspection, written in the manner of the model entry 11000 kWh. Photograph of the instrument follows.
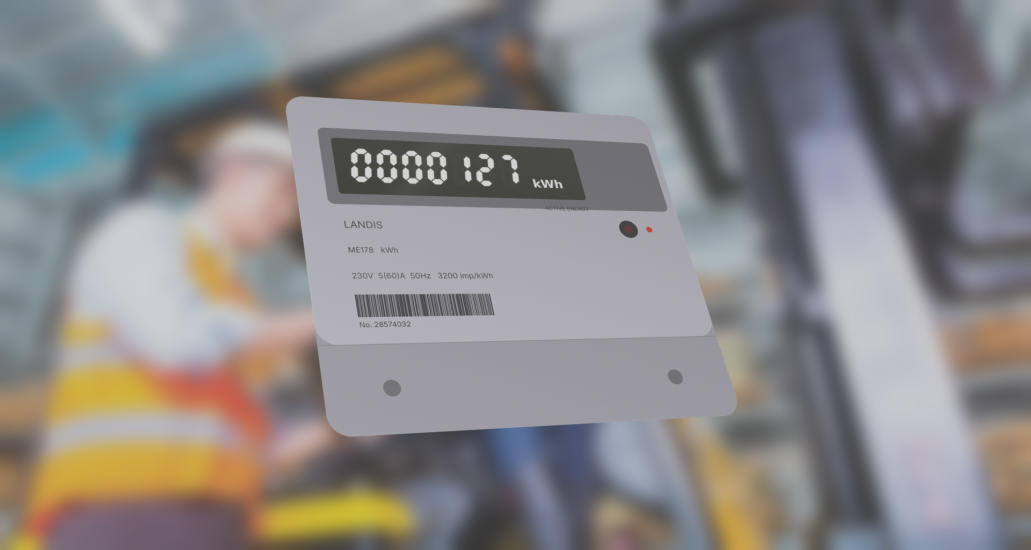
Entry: 127 kWh
